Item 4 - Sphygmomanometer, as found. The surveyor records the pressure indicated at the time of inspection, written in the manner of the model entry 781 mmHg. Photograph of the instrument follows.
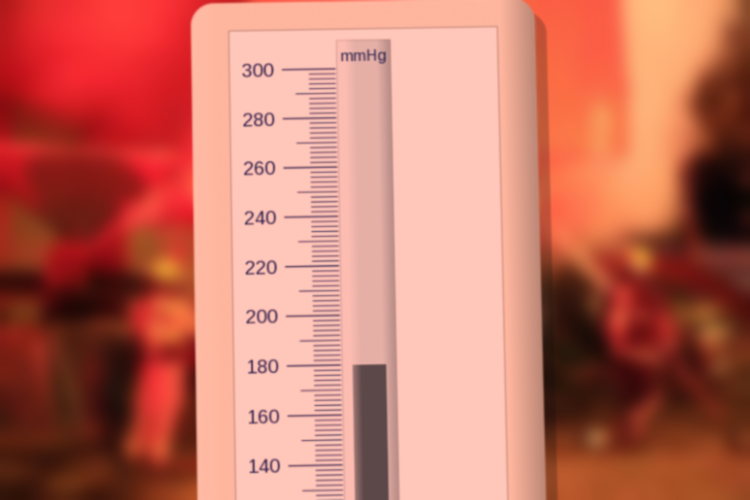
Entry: 180 mmHg
